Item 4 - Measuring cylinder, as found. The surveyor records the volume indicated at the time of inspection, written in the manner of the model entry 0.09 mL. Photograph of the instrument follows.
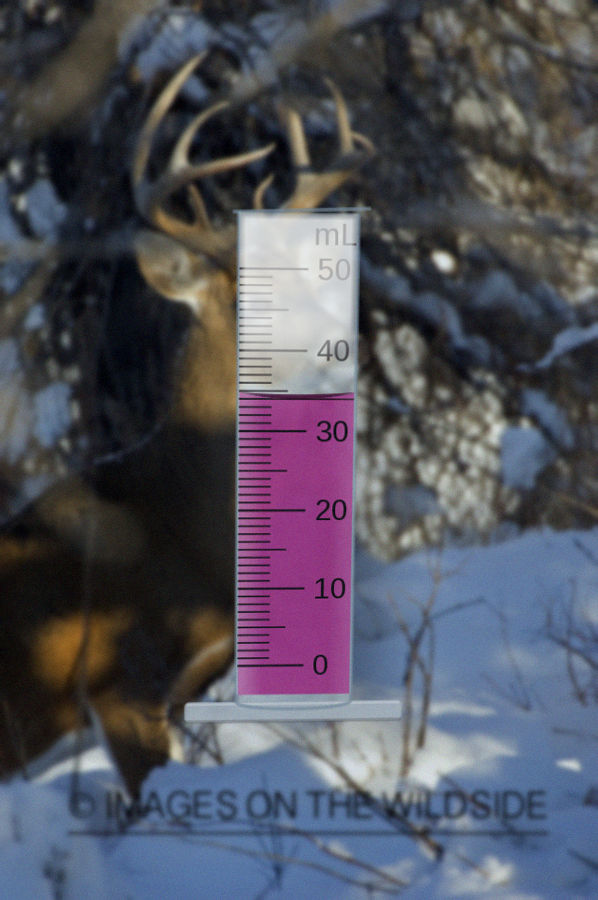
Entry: 34 mL
